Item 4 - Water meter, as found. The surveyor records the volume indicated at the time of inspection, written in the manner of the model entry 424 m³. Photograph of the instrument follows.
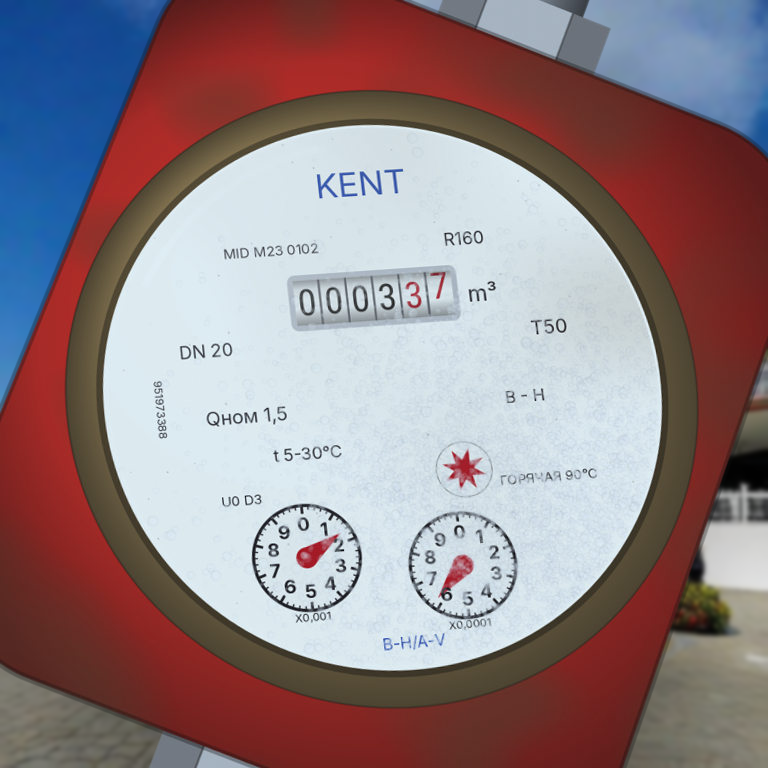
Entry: 3.3716 m³
